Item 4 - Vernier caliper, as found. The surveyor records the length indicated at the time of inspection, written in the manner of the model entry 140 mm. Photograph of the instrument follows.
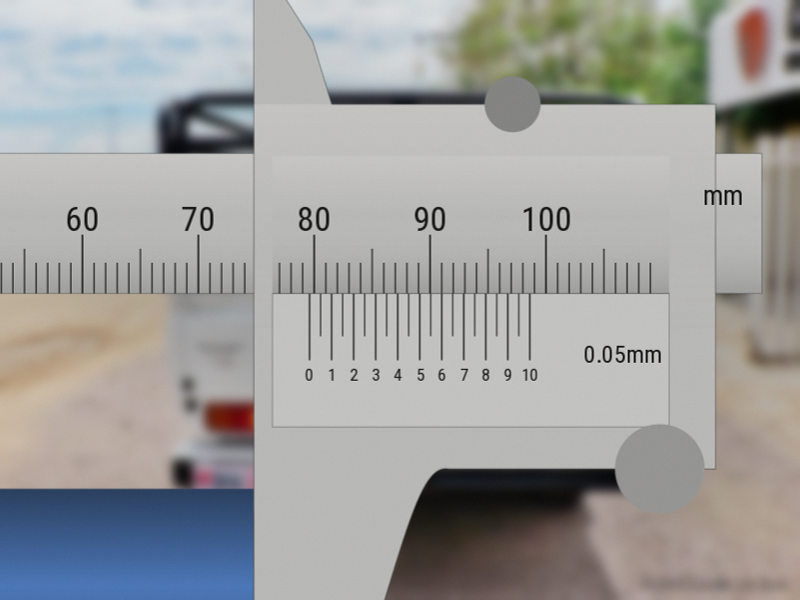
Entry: 79.6 mm
